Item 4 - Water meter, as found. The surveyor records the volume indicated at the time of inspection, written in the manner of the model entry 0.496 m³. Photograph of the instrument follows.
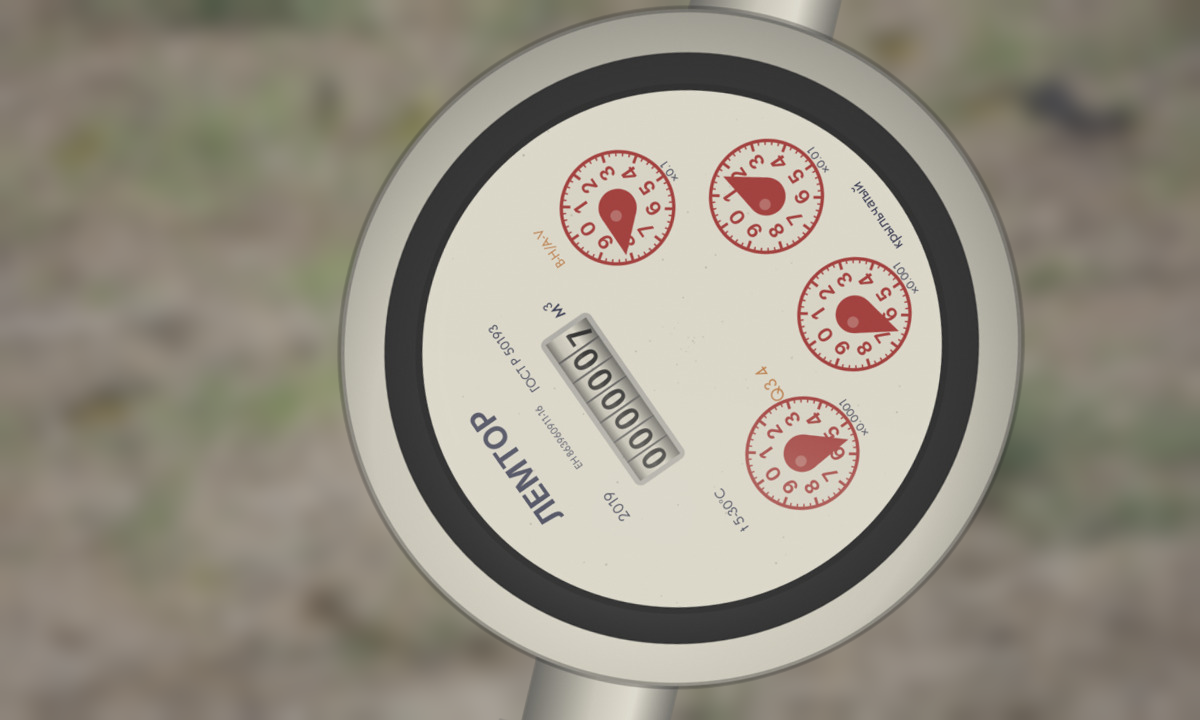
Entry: 6.8165 m³
